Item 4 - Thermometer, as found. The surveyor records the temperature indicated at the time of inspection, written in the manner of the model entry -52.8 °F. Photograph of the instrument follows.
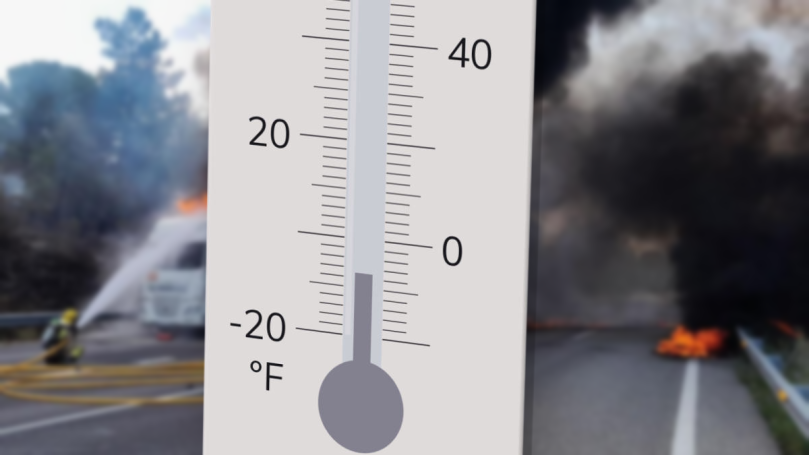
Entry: -7 °F
